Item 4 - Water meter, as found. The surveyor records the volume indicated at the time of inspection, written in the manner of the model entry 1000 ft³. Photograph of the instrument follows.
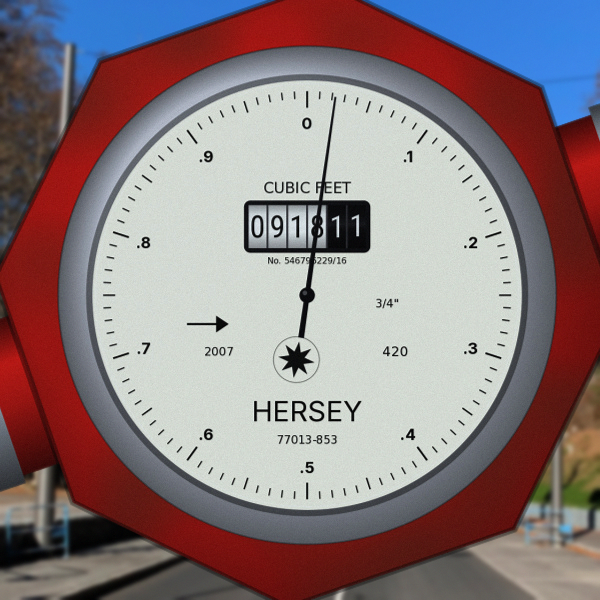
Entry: 91811.02 ft³
